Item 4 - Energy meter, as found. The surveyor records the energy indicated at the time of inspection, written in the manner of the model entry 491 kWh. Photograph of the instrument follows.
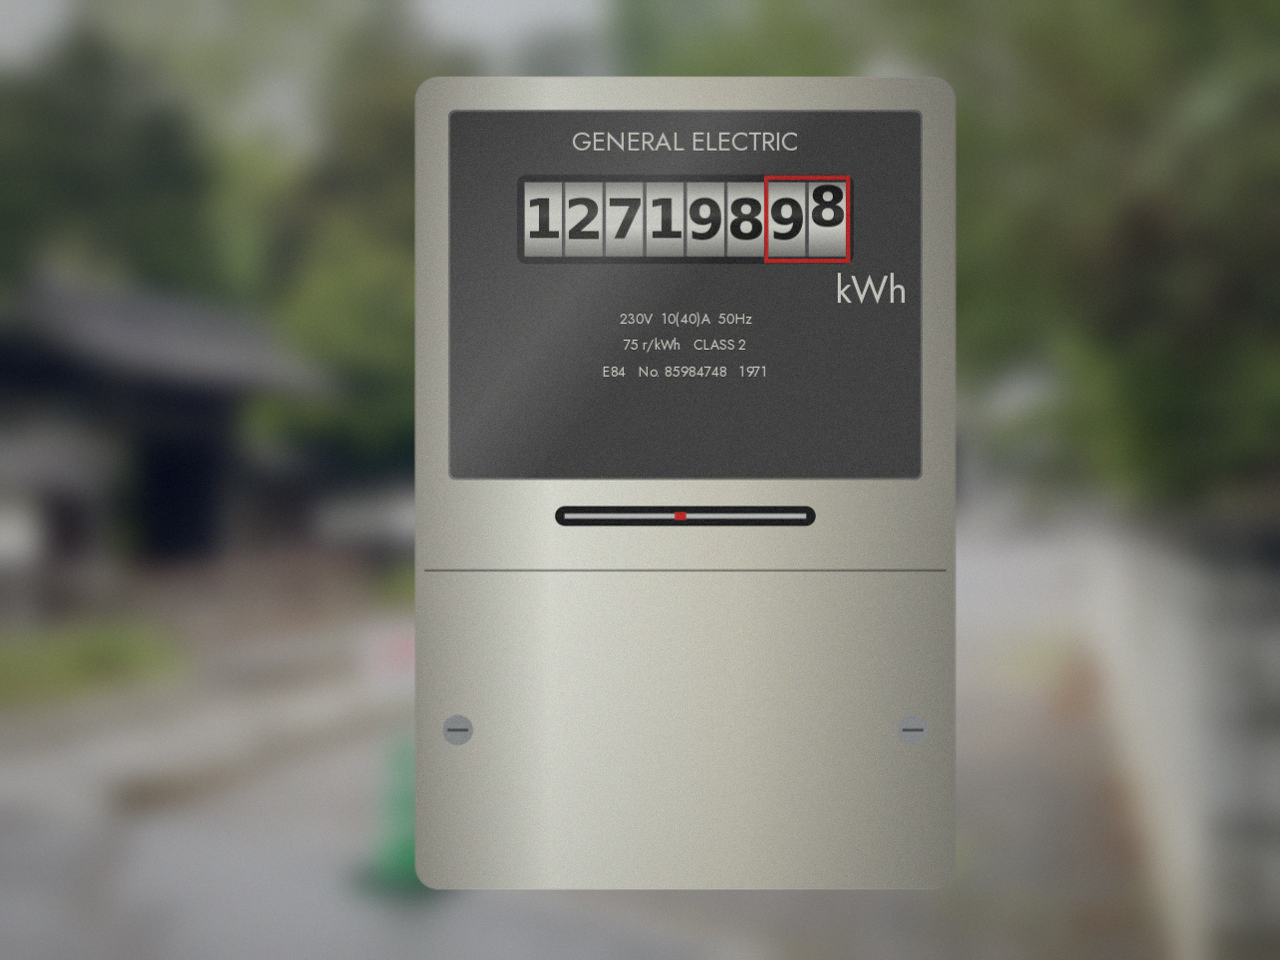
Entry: 127198.98 kWh
